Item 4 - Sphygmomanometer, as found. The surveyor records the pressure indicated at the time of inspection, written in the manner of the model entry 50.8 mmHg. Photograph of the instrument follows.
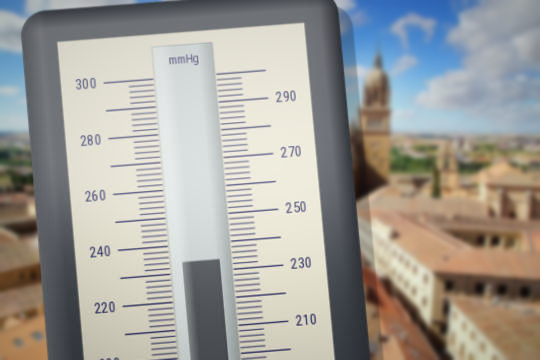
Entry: 234 mmHg
